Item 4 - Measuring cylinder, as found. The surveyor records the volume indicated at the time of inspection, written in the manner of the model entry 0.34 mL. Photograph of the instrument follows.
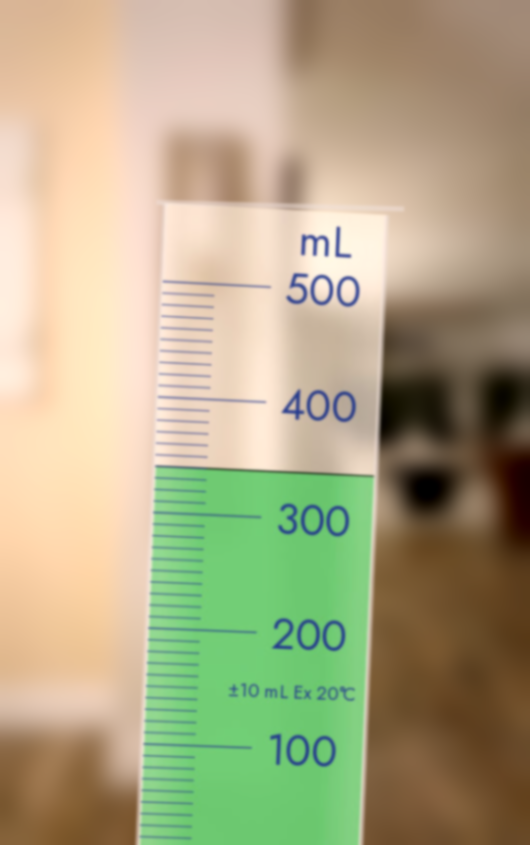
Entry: 340 mL
